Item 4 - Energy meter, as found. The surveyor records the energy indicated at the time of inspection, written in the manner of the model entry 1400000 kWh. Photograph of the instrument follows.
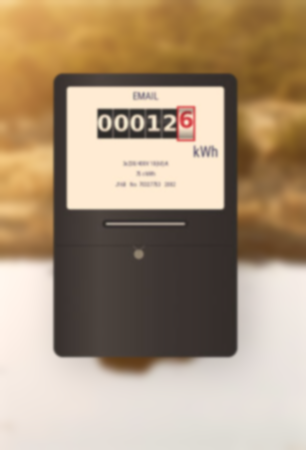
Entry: 12.6 kWh
